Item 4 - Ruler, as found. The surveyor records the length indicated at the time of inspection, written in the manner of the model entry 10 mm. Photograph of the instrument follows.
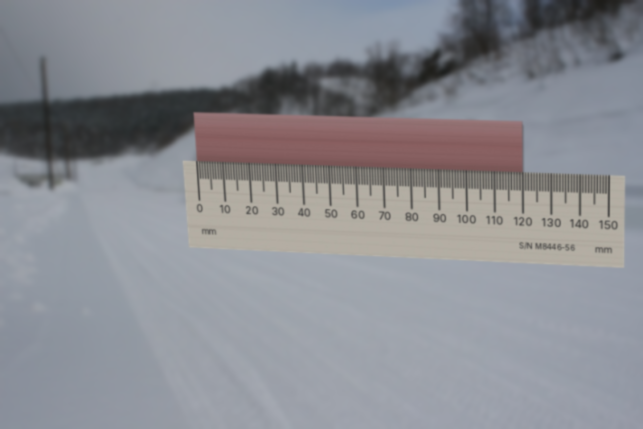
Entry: 120 mm
